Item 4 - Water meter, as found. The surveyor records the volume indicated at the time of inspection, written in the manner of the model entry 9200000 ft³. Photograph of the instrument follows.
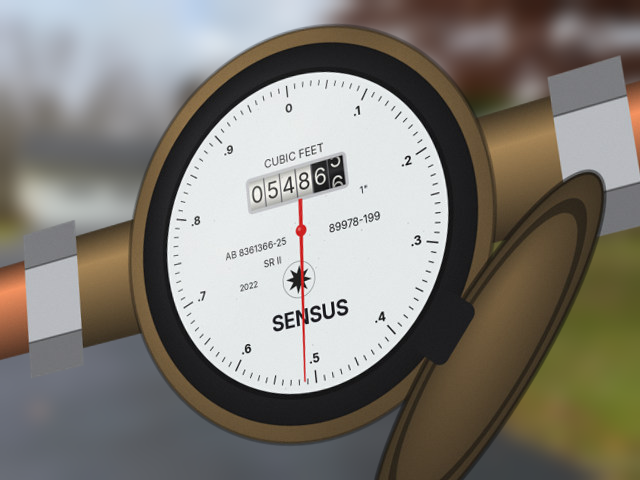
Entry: 54865.51 ft³
